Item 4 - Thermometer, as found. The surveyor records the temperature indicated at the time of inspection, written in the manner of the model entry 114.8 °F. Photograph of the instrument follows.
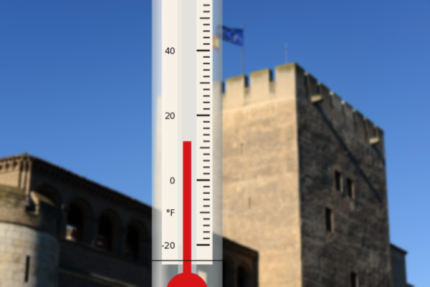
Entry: 12 °F
